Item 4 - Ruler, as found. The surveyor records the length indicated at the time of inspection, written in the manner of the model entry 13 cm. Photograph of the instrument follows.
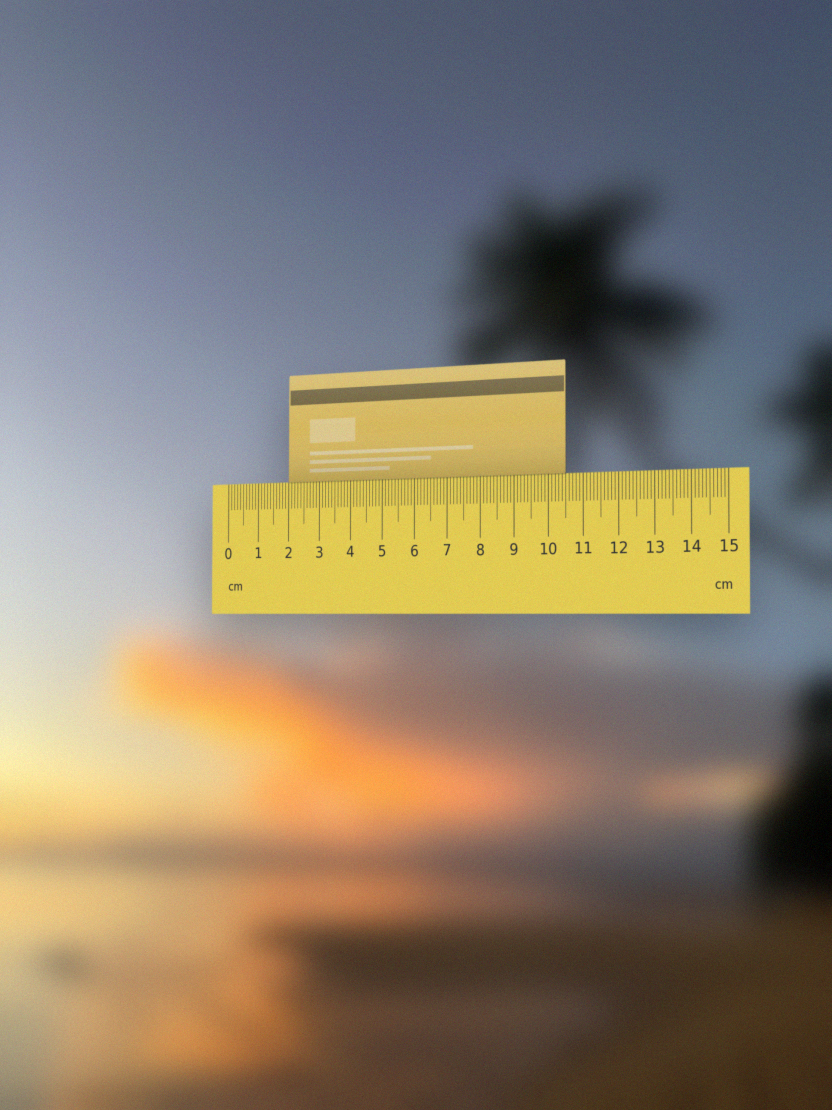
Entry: 8.5 cm
